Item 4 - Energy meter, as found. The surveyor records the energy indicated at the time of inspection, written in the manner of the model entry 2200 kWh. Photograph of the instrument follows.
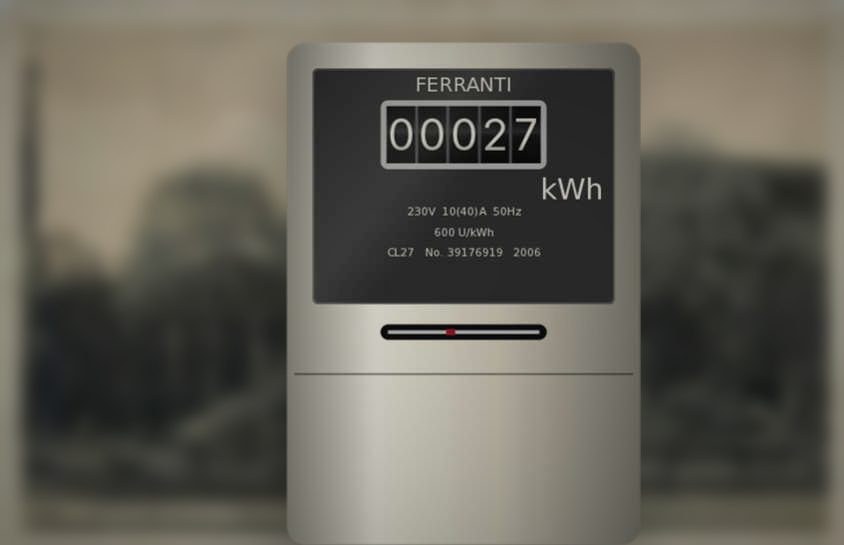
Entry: 27 kWh
